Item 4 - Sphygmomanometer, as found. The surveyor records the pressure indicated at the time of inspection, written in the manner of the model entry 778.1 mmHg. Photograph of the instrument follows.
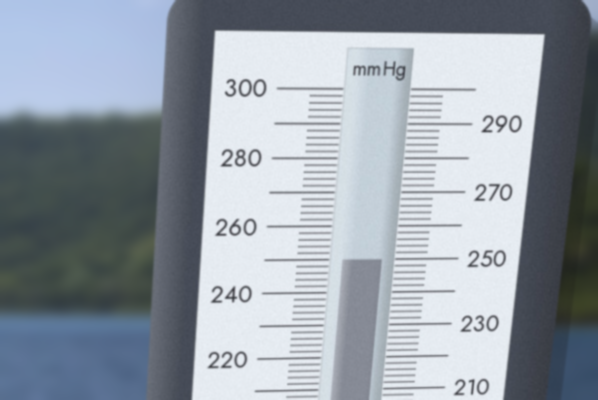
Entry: 250 mmHg
